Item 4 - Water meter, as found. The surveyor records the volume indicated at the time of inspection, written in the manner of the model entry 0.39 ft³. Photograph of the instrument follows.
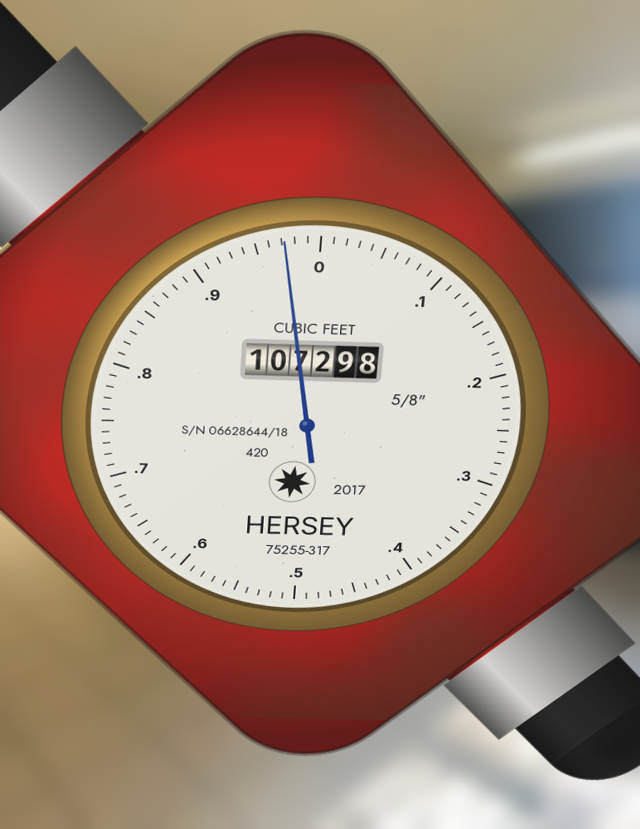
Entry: 107297.97 ft³
